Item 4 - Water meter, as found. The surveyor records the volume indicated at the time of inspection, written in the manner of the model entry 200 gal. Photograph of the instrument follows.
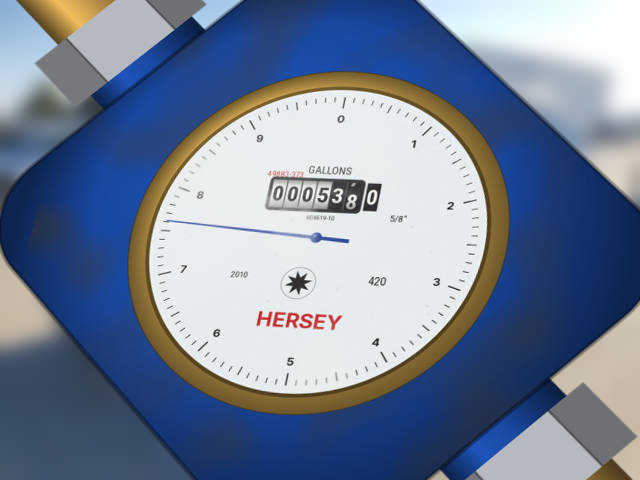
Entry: 5377.6 gal
